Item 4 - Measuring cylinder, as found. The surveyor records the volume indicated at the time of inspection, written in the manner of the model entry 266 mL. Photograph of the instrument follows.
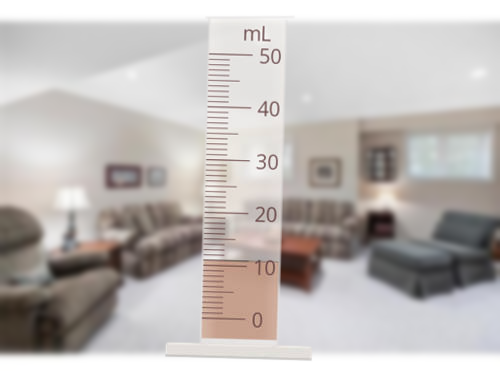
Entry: 11 mL
